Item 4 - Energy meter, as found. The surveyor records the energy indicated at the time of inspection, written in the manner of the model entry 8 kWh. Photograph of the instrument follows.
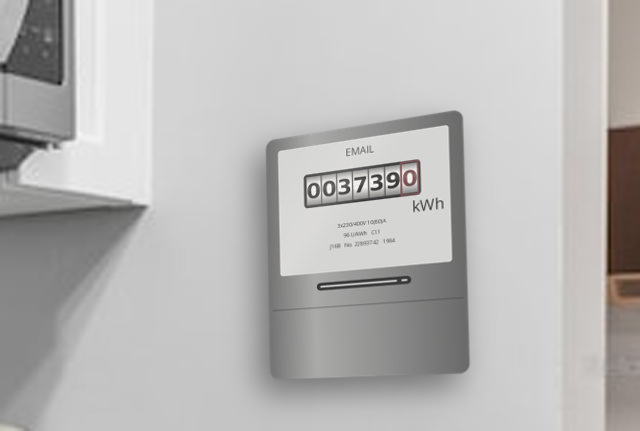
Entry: 3739.0 kWh
